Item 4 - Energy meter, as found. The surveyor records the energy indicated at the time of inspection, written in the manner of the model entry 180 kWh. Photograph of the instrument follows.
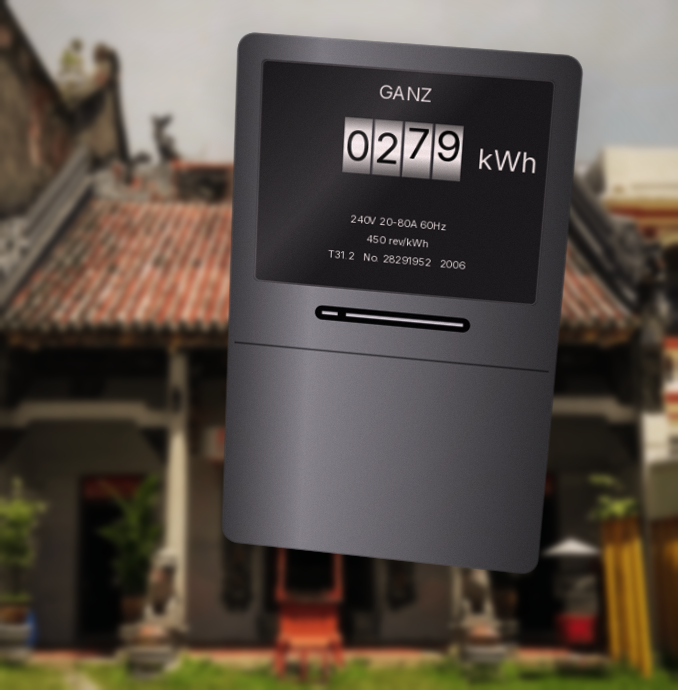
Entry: 279 kWh
